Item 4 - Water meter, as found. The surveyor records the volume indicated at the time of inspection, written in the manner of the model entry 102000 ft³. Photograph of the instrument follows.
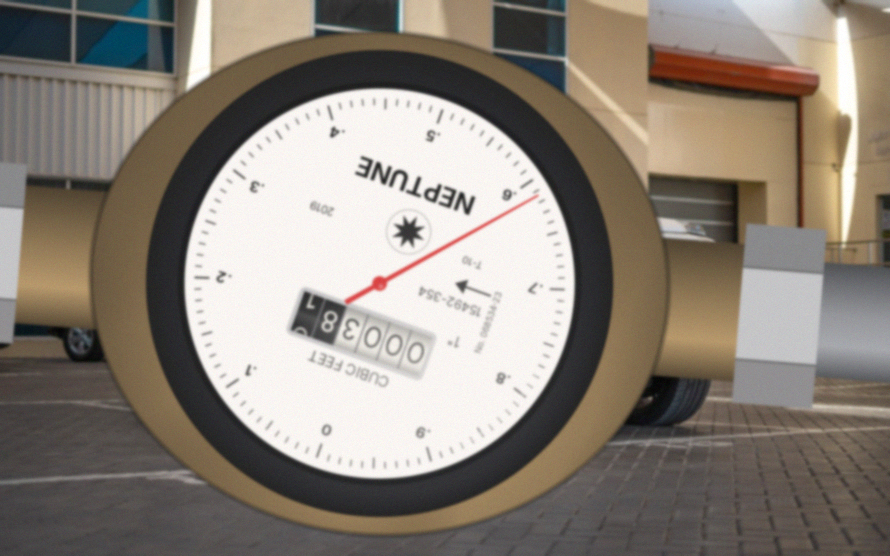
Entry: 380.61 ft³
